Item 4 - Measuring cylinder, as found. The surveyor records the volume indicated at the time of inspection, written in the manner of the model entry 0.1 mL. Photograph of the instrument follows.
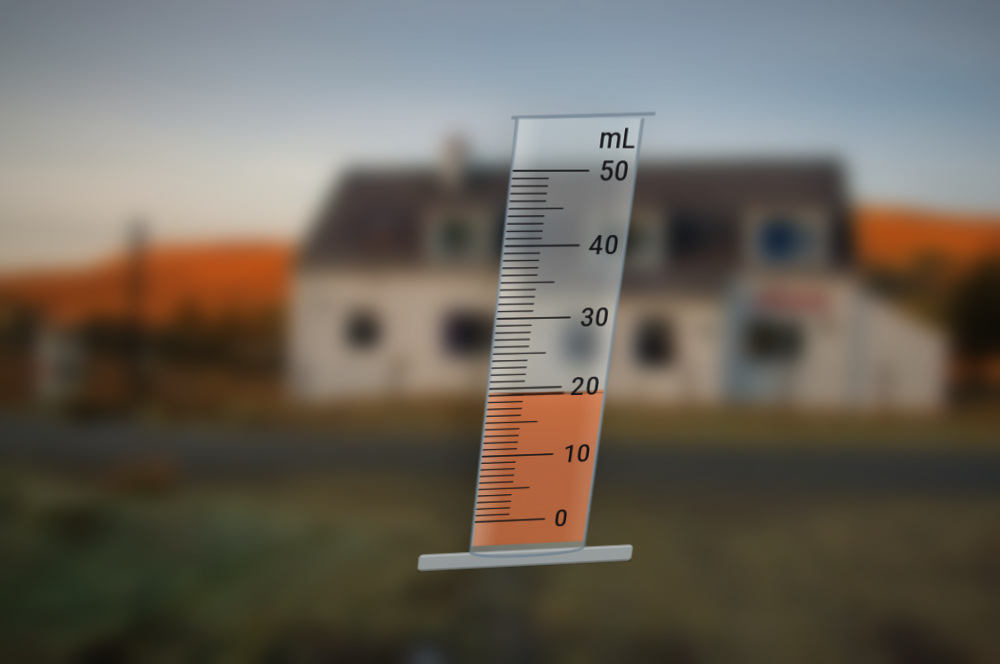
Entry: 19 mL
